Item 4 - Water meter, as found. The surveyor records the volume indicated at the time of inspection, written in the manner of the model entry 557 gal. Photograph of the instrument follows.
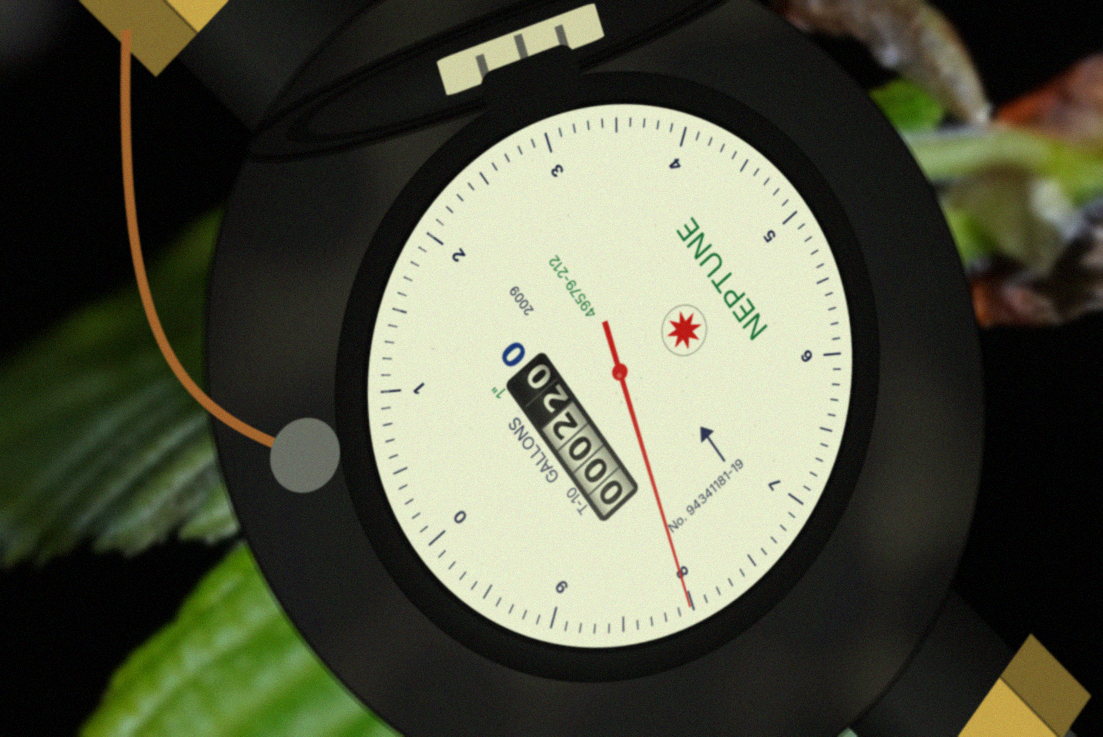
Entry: 2198.0 gal
